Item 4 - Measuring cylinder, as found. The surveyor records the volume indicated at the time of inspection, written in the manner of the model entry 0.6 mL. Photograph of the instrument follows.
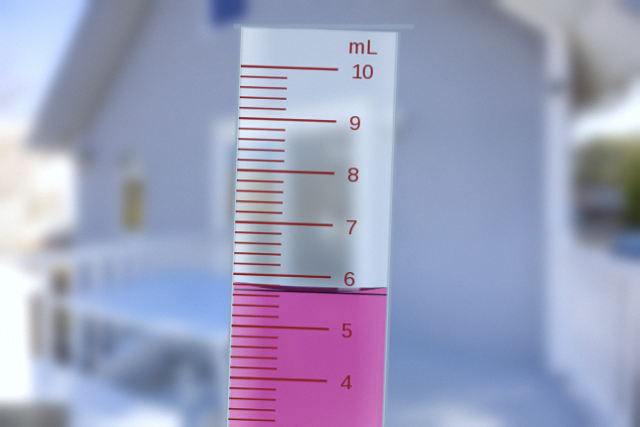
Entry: 5.7 mL
